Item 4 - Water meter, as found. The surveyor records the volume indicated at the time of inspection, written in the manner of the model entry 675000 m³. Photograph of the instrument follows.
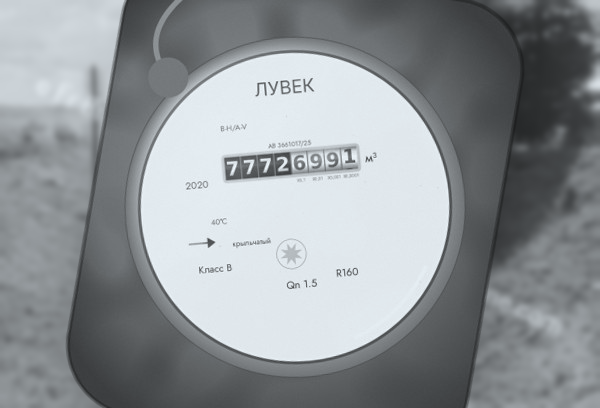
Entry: 7772.6991 m³
